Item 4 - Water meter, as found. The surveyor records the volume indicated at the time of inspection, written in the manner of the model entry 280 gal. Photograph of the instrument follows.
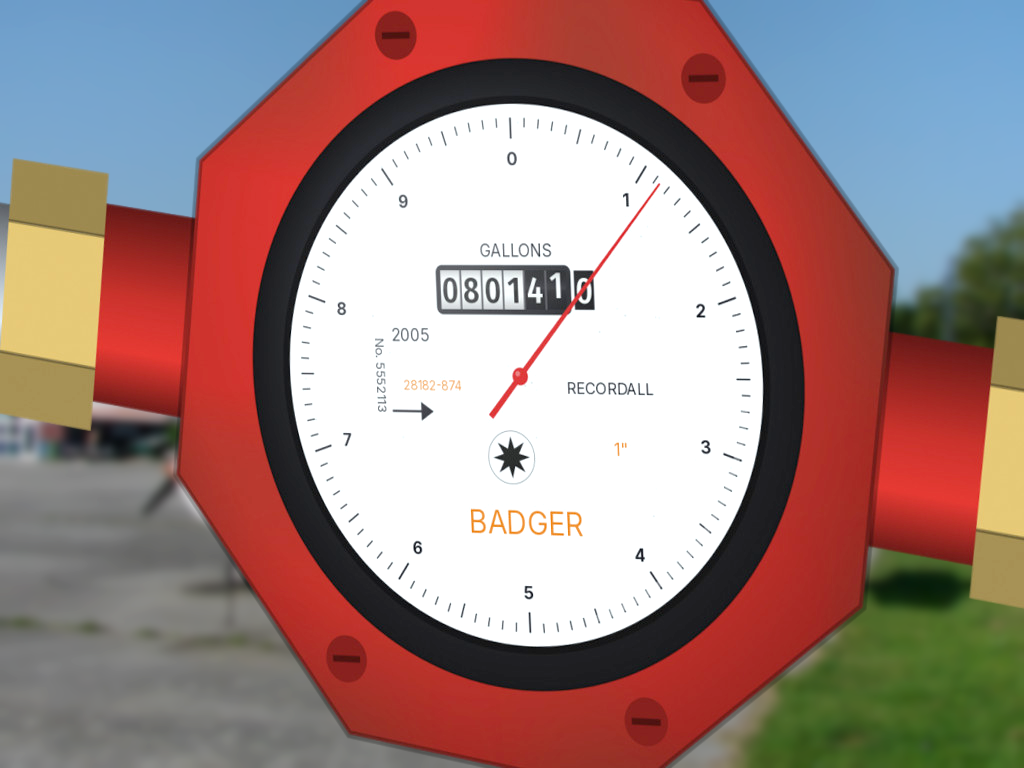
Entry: 801411.1 gal
